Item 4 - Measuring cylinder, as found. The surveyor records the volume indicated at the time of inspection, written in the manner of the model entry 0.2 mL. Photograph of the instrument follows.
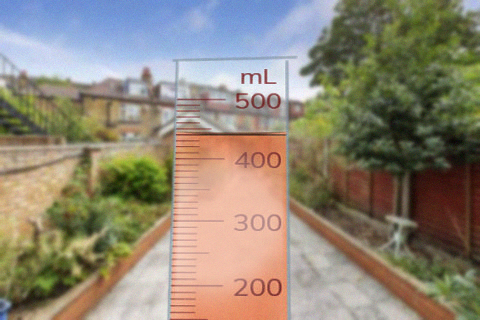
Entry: 440 mL
